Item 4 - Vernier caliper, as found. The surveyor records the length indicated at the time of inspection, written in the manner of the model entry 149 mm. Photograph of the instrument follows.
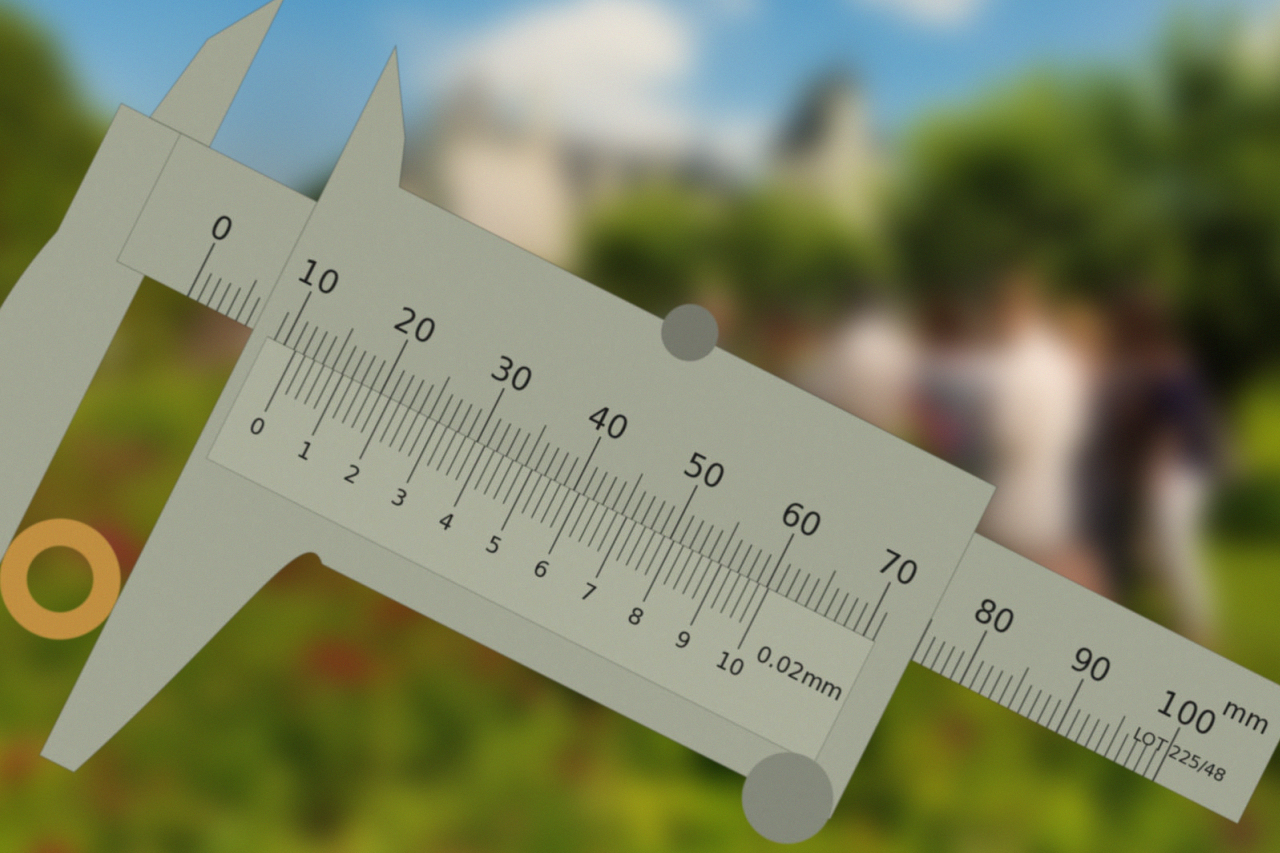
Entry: 11.2 mm
